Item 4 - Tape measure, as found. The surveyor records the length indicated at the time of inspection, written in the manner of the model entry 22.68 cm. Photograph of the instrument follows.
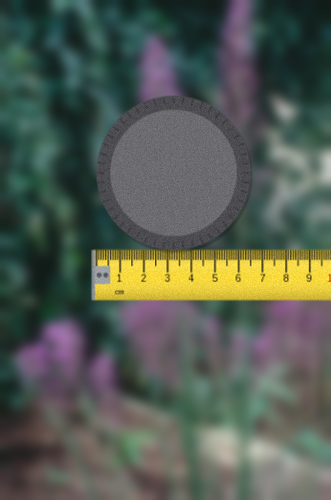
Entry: 6.5 cm
